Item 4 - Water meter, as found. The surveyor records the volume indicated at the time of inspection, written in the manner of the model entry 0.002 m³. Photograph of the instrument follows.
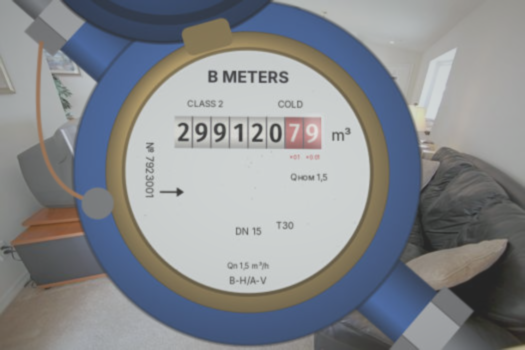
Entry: 299120.79 m³
